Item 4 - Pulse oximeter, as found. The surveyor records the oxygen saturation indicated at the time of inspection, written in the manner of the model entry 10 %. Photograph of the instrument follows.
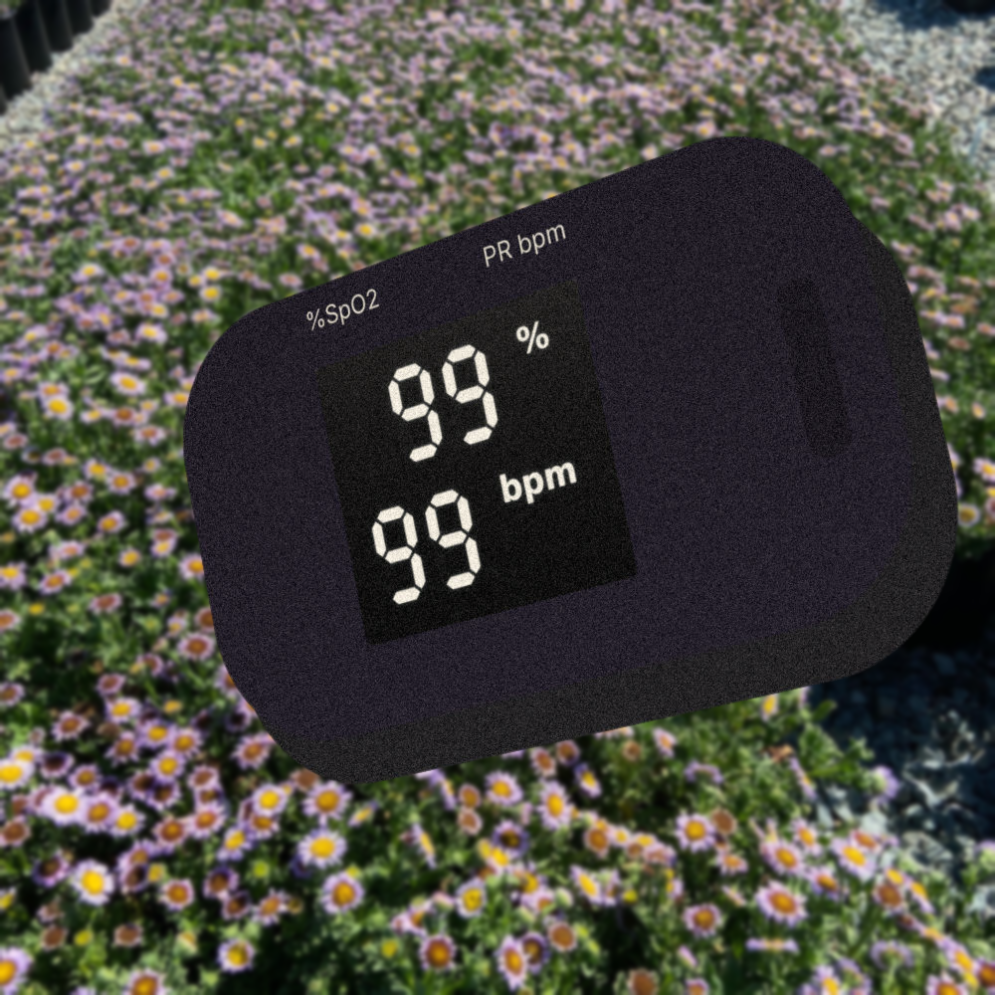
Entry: 99 %
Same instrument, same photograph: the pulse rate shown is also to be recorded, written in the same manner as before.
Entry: 99 bpm
